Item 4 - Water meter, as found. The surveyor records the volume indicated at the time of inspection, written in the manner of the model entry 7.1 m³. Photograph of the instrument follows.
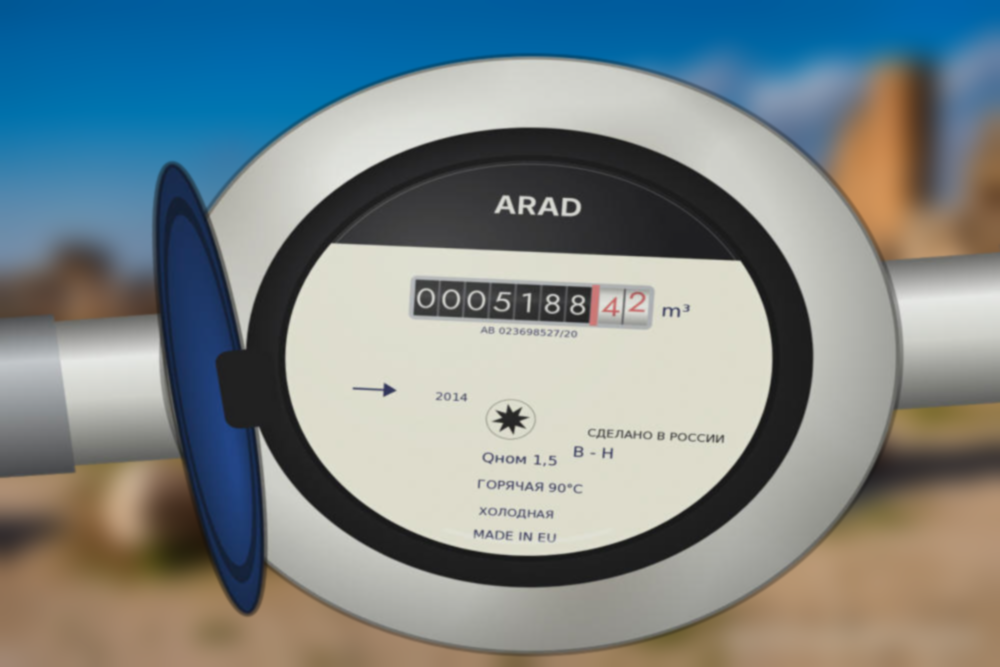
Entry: 5188.42 m³
